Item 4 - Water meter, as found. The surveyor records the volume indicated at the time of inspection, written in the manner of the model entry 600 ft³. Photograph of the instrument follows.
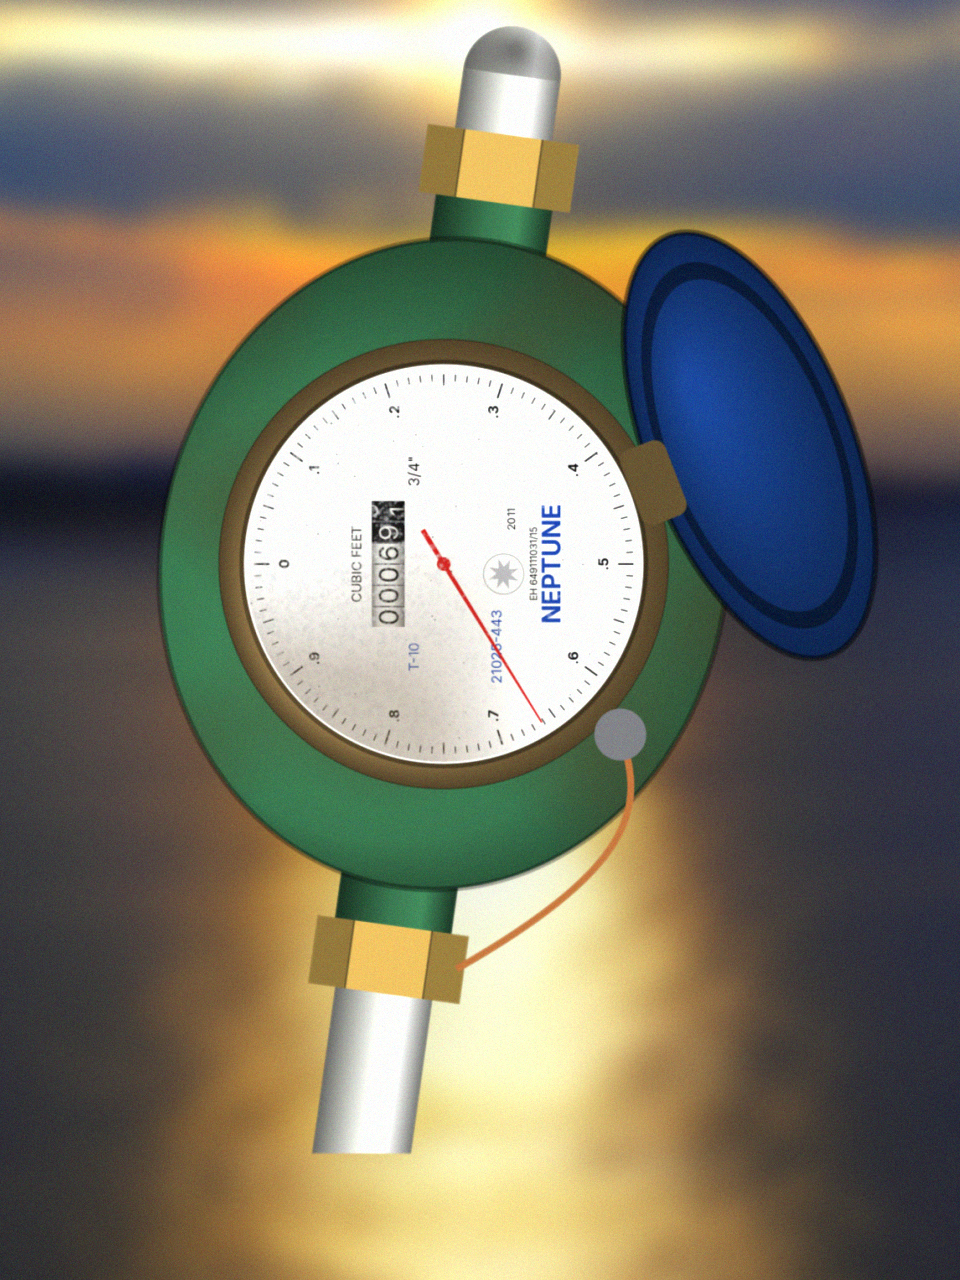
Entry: 690.66 ft³
